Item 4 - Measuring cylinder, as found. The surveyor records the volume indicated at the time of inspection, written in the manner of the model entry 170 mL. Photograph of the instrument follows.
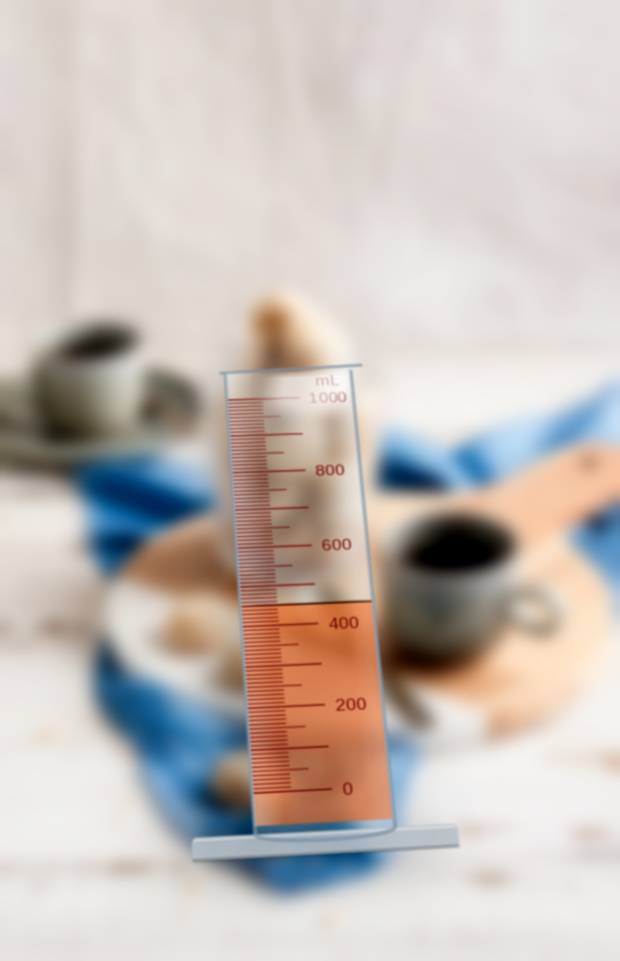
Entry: 450 mL
